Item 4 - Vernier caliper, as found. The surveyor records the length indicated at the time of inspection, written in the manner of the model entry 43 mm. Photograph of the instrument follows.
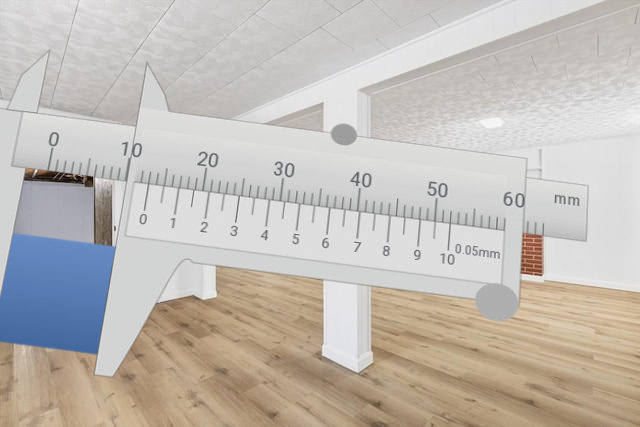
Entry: 13.0 mm
